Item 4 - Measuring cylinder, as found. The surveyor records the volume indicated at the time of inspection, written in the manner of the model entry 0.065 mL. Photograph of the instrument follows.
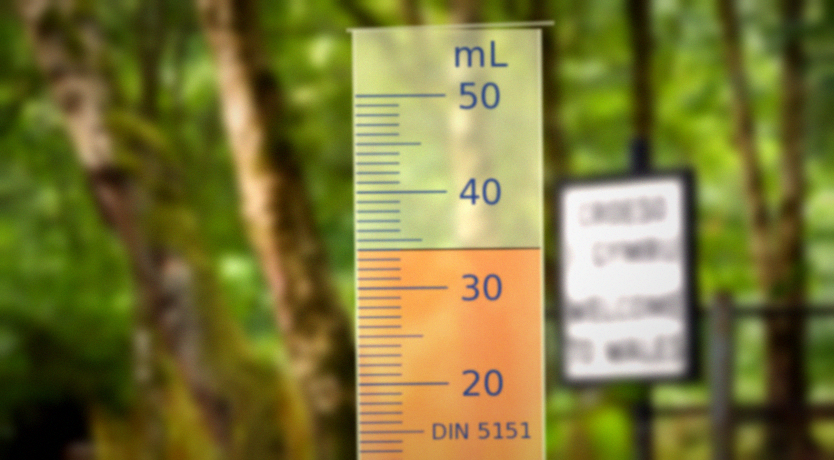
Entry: 34 mL
